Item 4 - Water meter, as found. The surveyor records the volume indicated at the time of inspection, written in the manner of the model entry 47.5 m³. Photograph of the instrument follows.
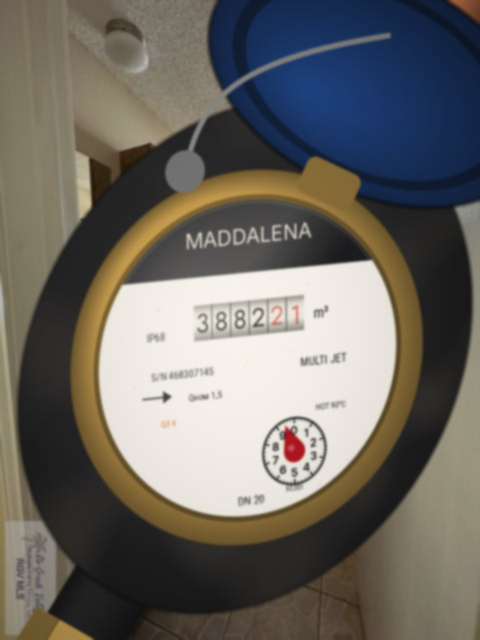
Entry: 3882.209 m³
